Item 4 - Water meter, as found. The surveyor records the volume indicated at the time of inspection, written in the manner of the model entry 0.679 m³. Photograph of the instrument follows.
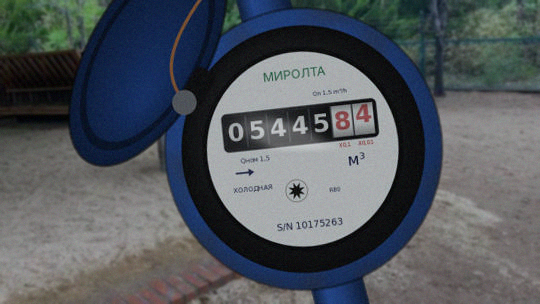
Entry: 5445.84 m³
